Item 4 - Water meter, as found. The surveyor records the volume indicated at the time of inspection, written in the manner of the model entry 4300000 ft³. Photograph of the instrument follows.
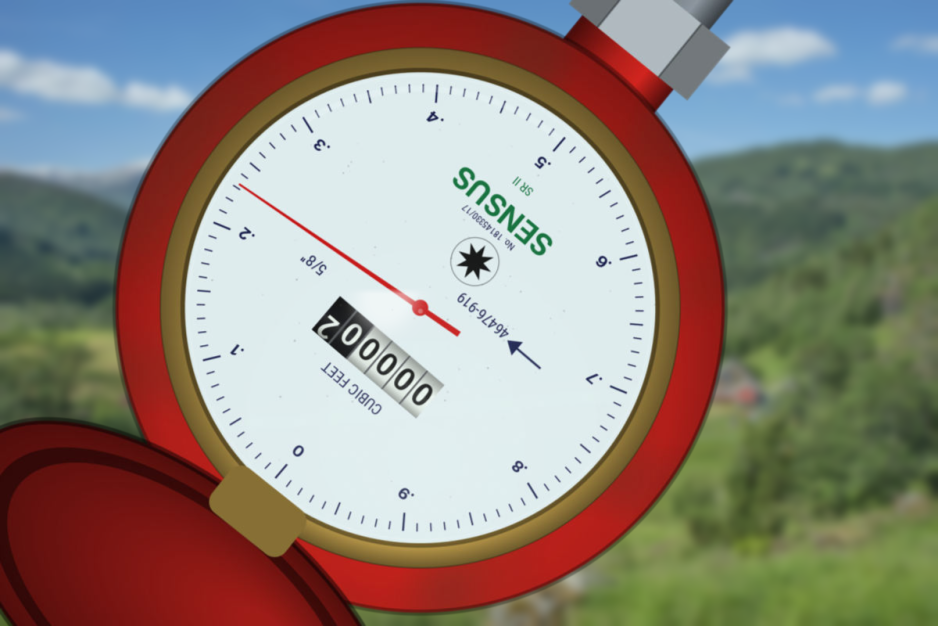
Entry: 2.23 ft³
